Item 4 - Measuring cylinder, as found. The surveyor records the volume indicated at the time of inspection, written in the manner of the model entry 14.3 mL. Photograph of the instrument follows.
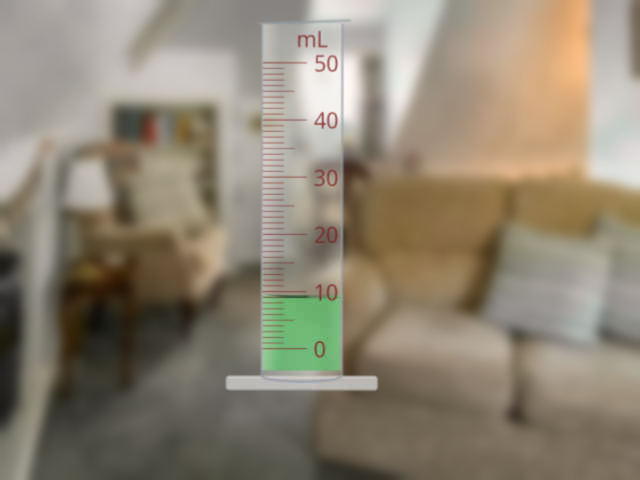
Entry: 9 mL
